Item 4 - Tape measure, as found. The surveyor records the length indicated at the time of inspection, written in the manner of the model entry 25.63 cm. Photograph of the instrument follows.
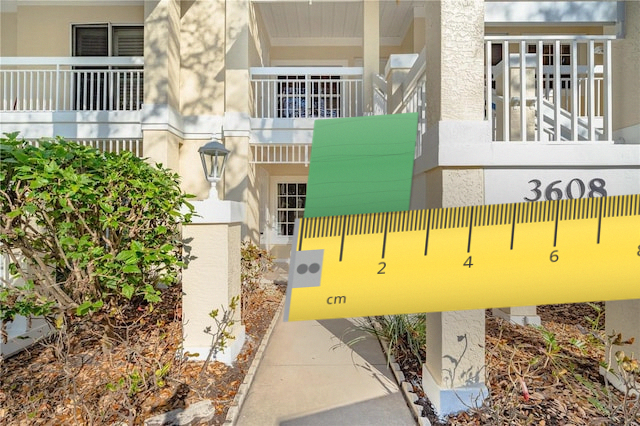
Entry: 2.5 cm
